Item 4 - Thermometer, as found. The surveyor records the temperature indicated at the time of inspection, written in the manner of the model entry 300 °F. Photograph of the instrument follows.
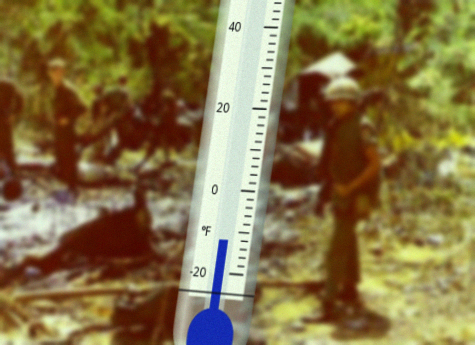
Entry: -12 °F
